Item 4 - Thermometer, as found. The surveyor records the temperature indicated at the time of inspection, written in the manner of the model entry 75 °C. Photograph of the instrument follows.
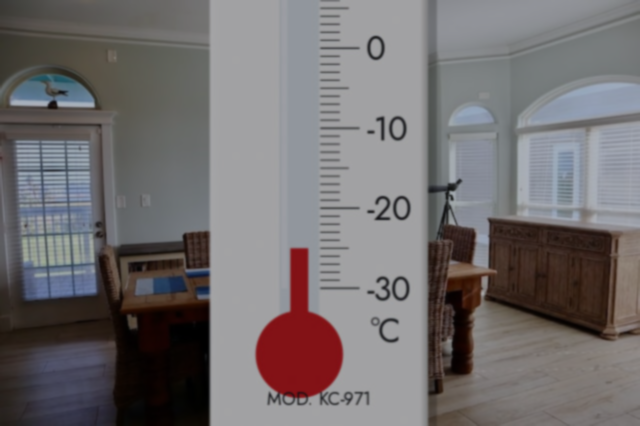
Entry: -25 °C
